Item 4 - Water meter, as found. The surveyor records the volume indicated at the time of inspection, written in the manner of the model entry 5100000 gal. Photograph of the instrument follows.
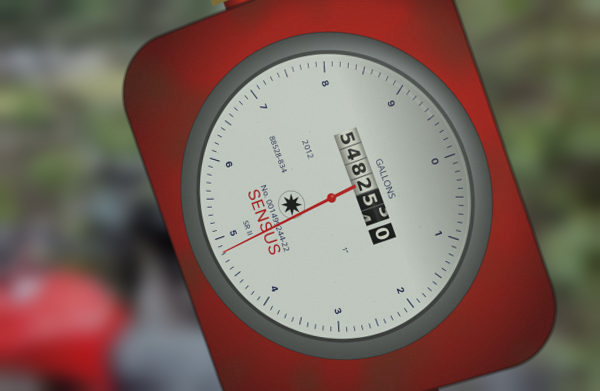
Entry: 5482534.8 gal
